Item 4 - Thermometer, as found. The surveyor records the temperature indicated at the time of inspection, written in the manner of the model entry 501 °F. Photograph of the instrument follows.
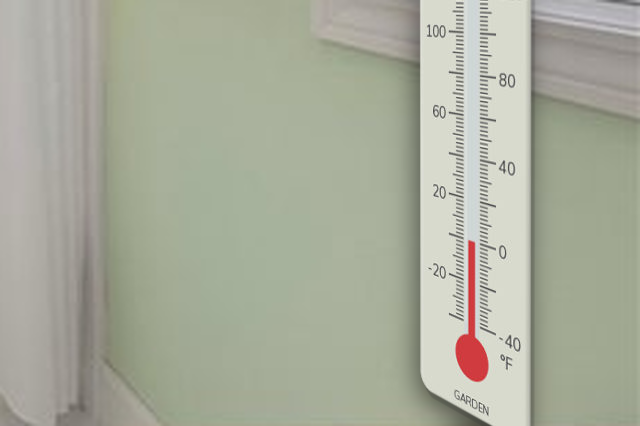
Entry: 0 °F
